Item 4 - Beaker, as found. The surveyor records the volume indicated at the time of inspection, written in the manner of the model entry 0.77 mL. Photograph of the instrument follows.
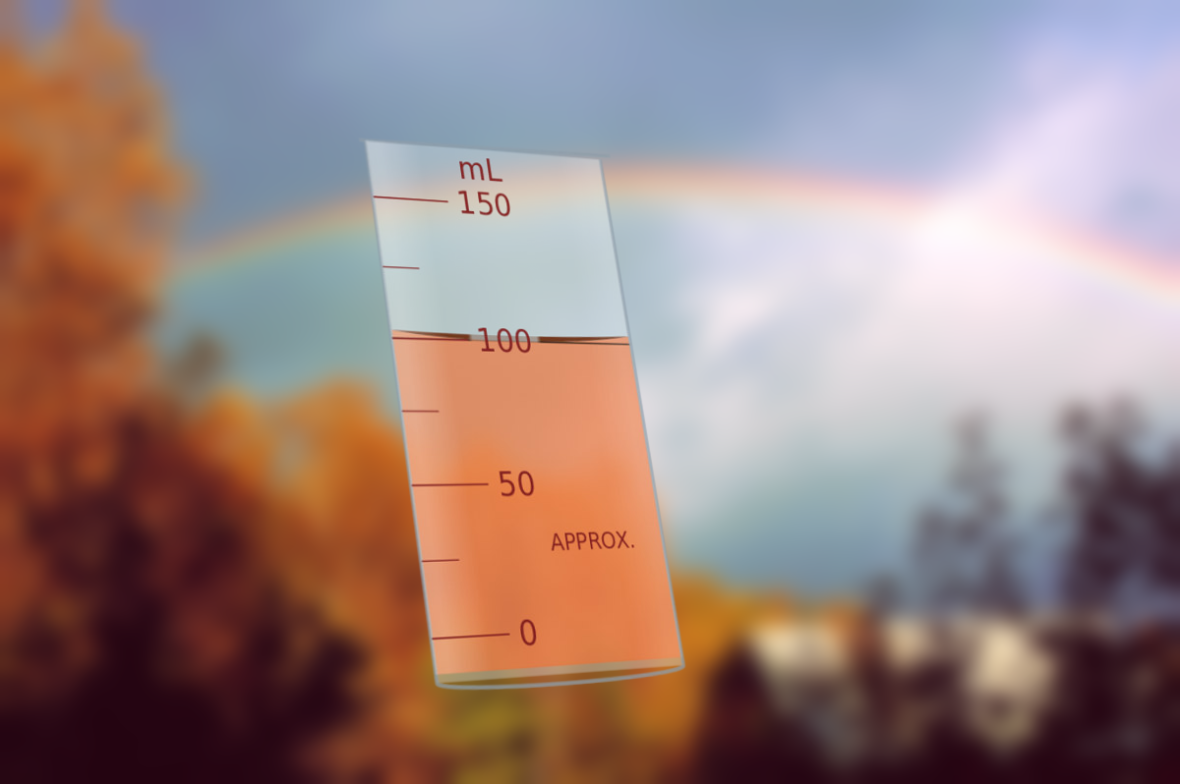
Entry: 100 mL
